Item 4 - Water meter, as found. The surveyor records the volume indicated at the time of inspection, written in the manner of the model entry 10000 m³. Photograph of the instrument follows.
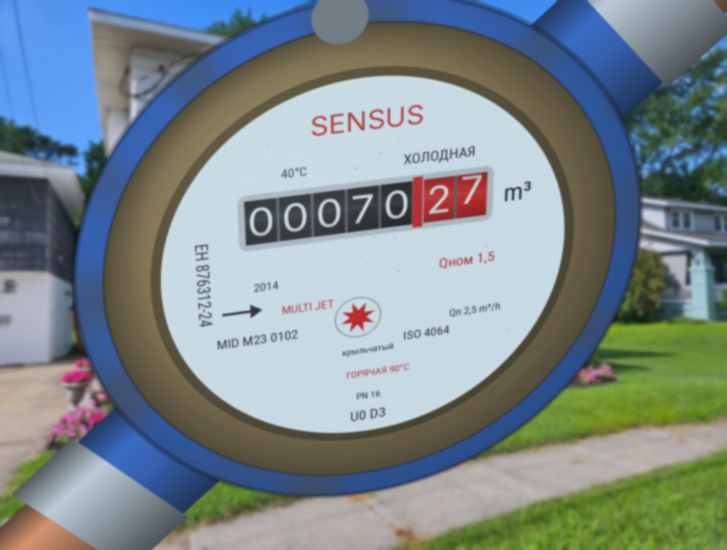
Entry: 70.27 m³
